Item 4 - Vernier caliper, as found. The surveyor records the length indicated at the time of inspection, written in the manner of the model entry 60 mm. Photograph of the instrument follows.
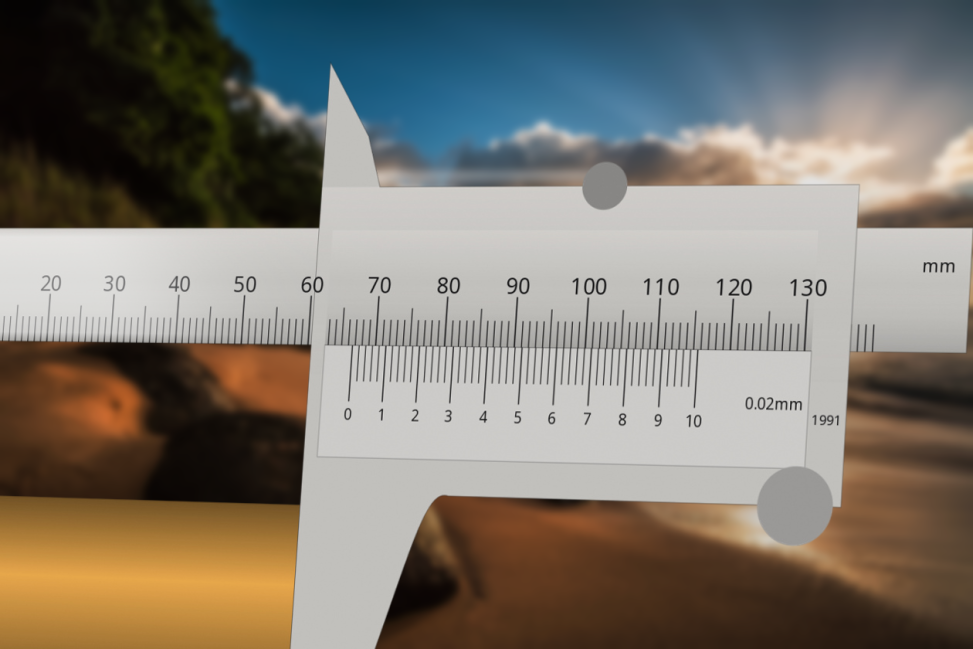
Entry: 66.6 mm
